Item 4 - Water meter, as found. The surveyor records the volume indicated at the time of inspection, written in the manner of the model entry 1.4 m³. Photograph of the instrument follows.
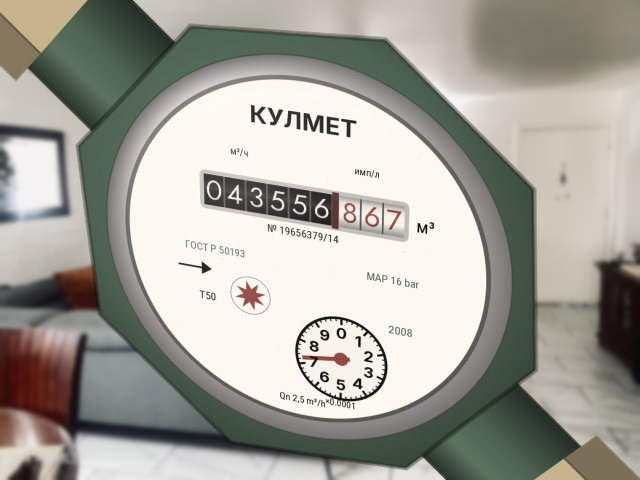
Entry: 43556.8677 m³
